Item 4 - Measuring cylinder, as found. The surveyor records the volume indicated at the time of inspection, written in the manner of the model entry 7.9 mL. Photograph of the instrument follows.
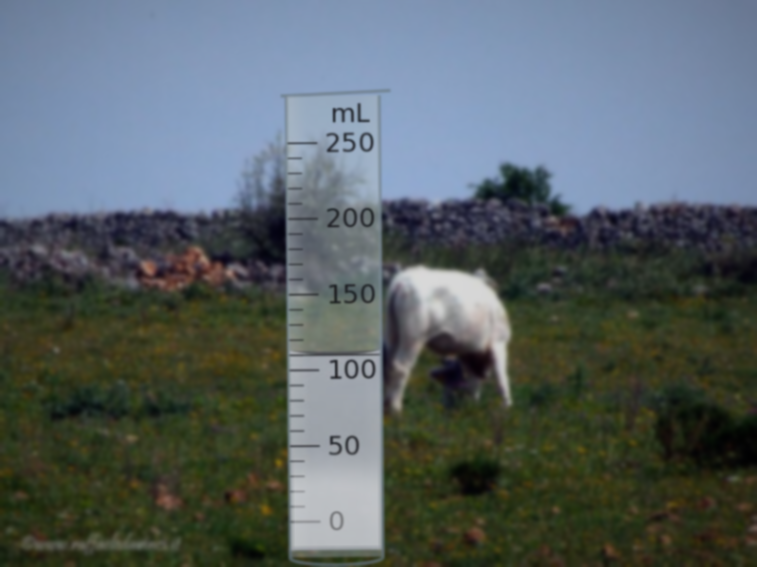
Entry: 110 mL
